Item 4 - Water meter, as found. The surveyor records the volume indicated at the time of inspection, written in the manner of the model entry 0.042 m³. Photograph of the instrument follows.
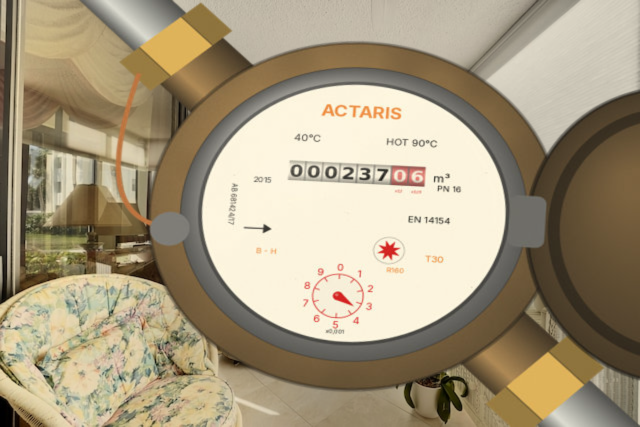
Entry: 237.063 m³
